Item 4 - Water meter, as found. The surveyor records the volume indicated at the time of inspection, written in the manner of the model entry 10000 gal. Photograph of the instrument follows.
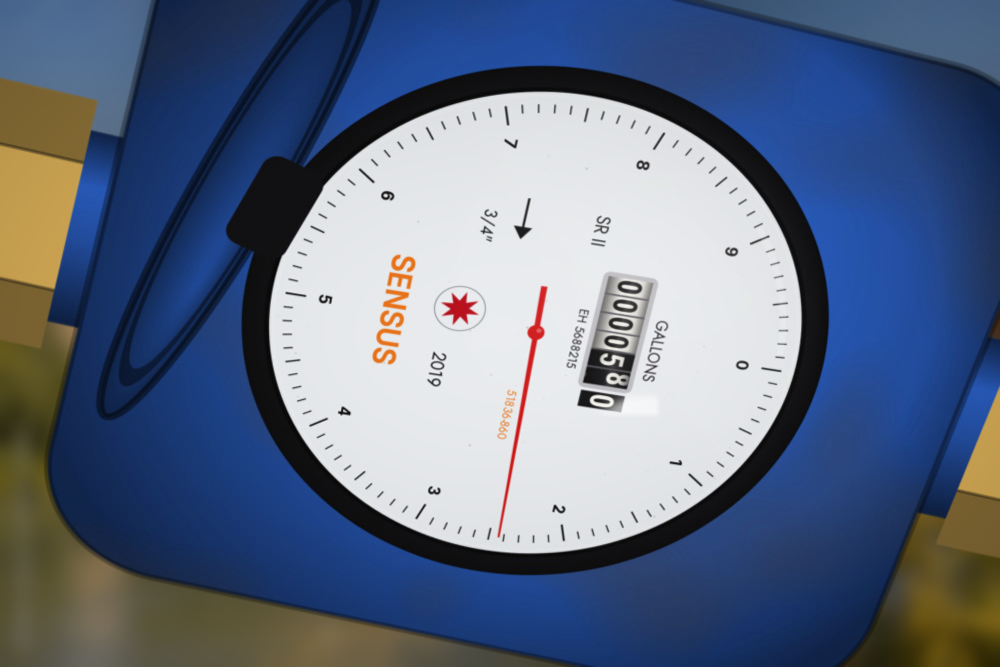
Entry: 582.4 gal
